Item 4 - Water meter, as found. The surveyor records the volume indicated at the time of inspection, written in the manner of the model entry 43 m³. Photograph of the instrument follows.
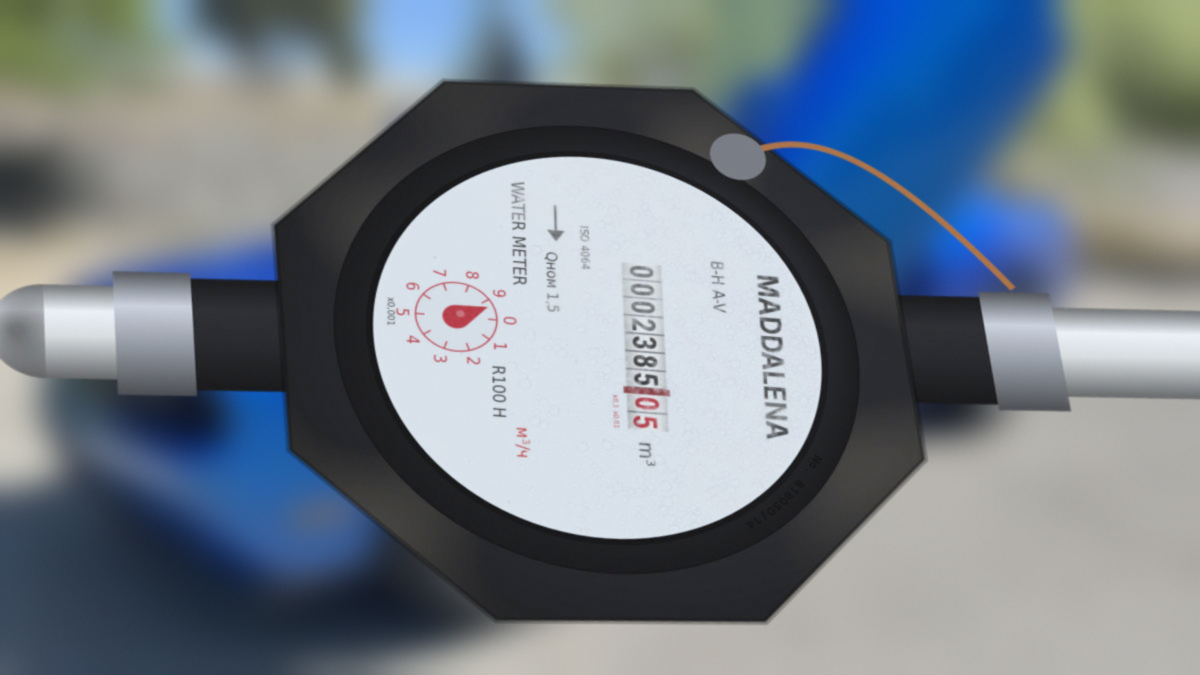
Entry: 2385.049 m³
